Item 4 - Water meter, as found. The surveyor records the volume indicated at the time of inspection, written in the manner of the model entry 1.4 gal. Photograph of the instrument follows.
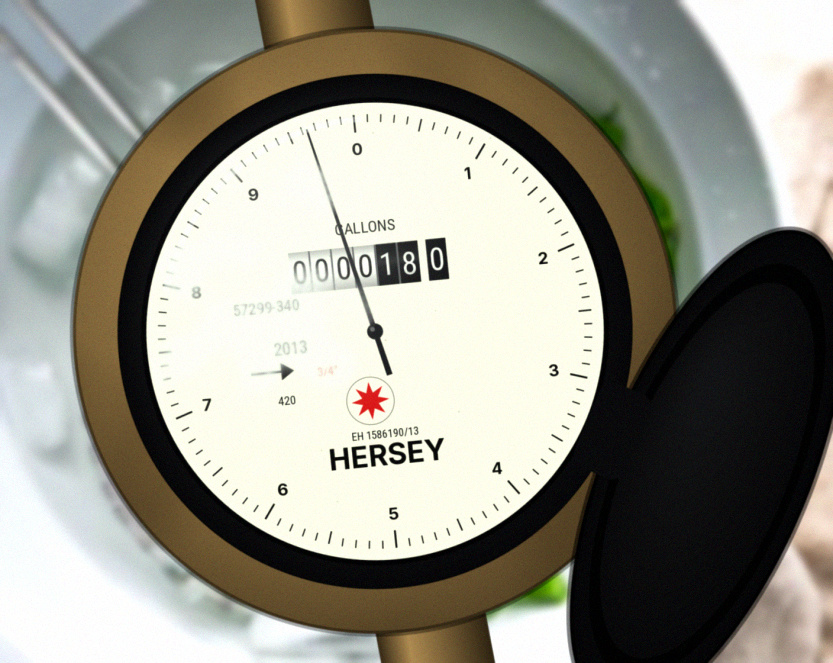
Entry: 179.6 gal
